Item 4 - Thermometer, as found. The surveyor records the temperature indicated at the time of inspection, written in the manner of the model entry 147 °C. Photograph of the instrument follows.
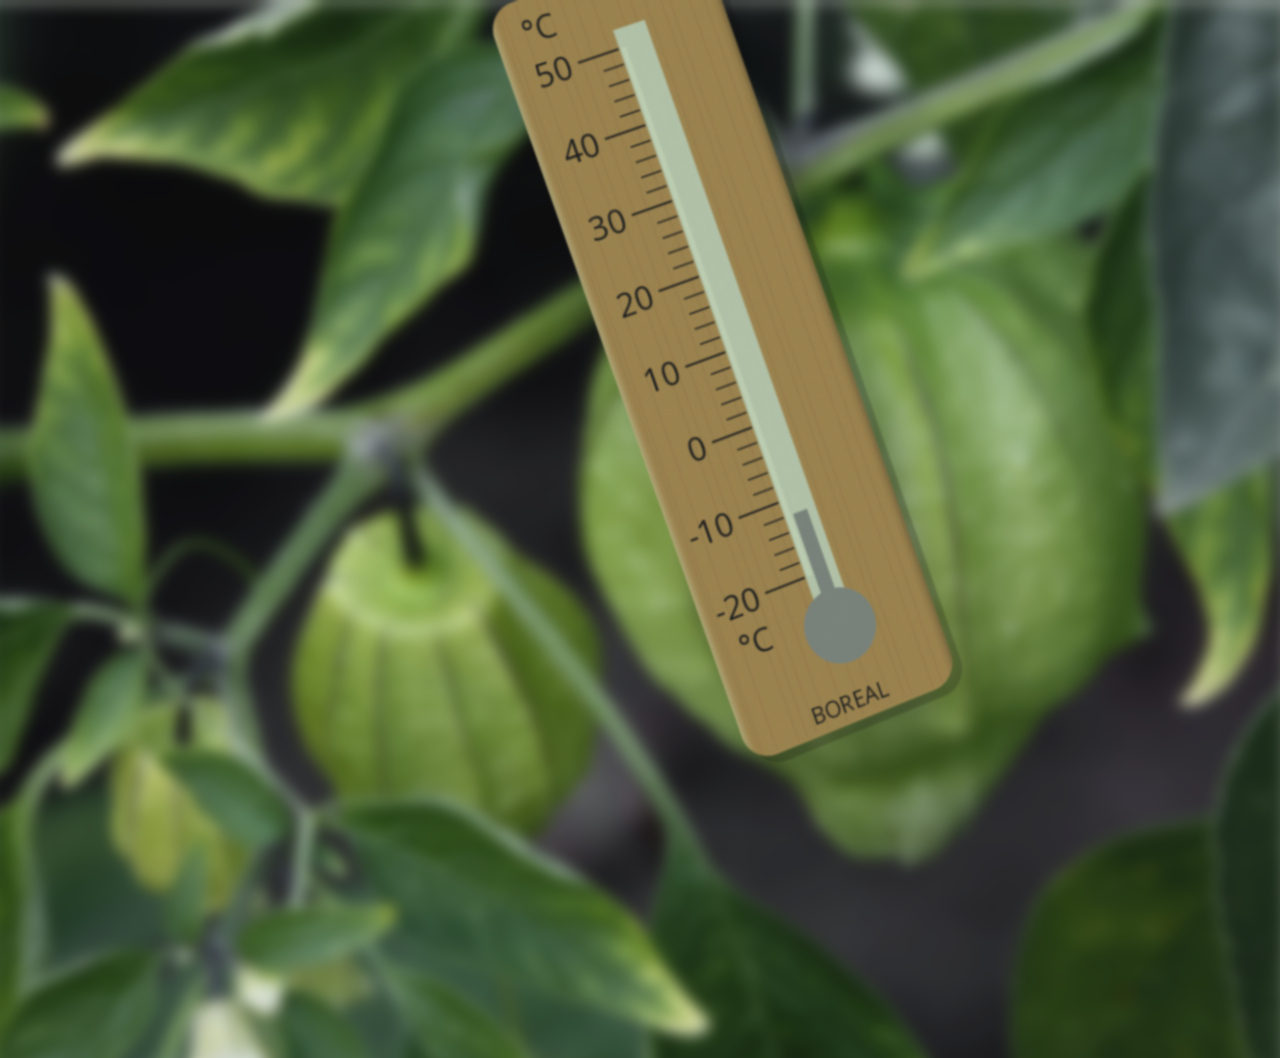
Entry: -12 °C
